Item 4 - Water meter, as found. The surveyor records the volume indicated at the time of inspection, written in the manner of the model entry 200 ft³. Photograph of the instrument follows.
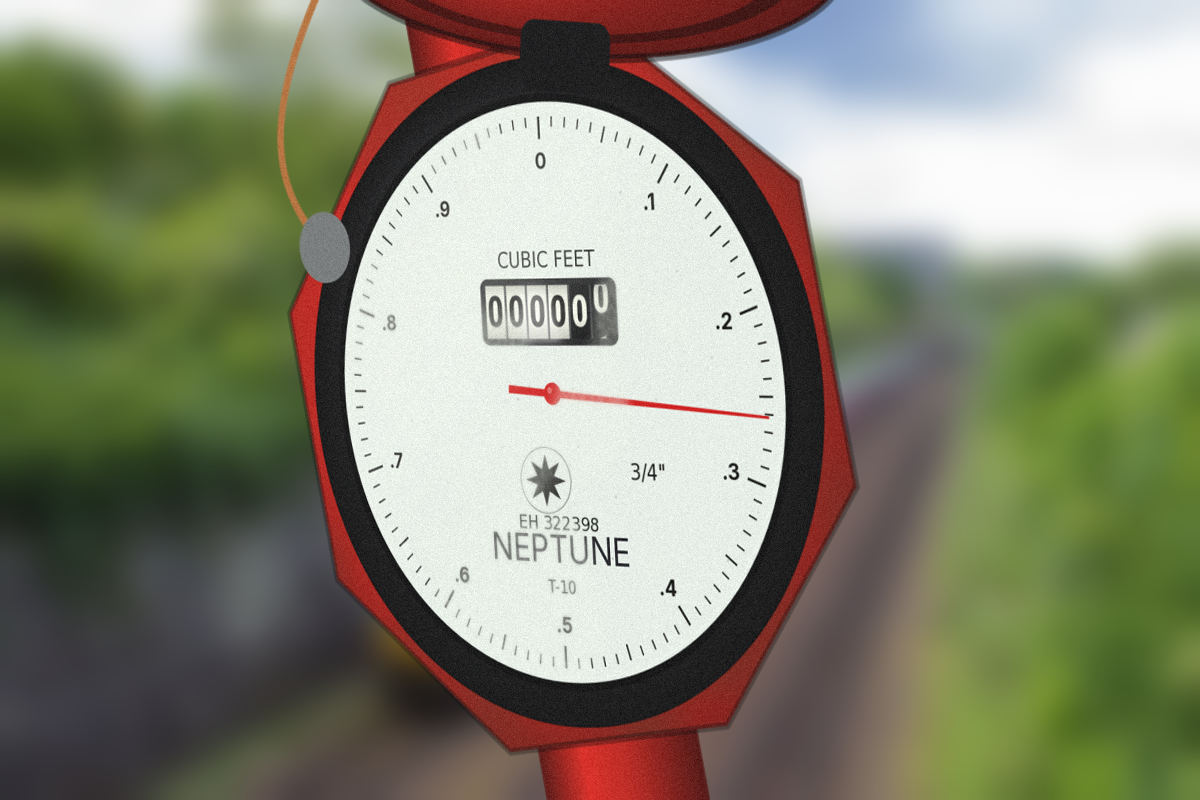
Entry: 0.26 ft³
